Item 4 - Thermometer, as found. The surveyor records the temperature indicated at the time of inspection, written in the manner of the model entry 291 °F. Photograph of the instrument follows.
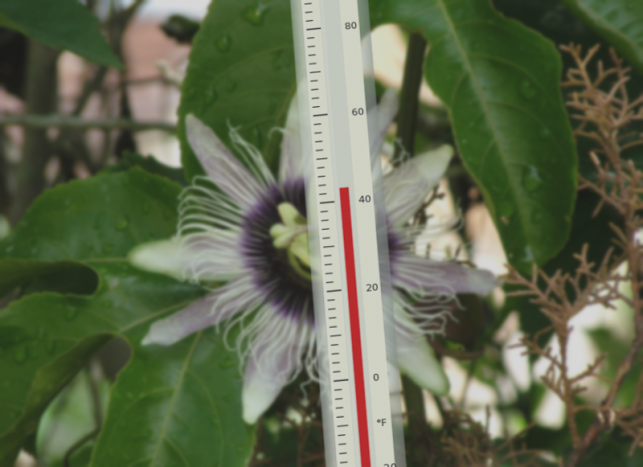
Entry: 43 °F
